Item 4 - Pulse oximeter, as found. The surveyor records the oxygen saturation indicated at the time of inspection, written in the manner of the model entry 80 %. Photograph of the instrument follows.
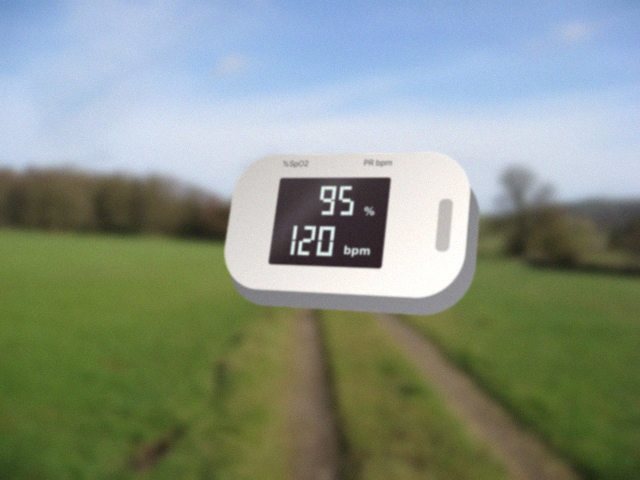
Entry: 95 %
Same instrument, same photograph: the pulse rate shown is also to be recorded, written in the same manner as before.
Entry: 120 bpm
